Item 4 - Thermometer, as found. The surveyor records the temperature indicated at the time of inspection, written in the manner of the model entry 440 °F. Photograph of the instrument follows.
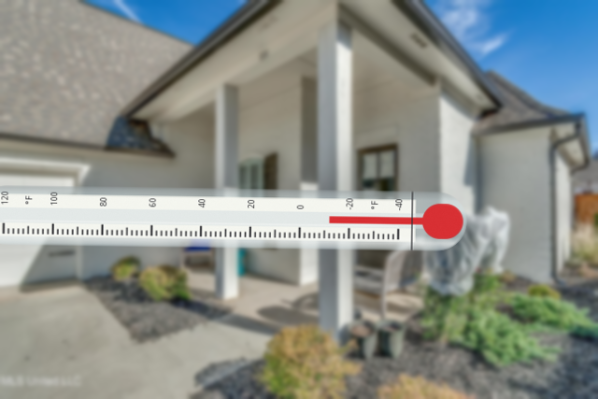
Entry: -12 °F
